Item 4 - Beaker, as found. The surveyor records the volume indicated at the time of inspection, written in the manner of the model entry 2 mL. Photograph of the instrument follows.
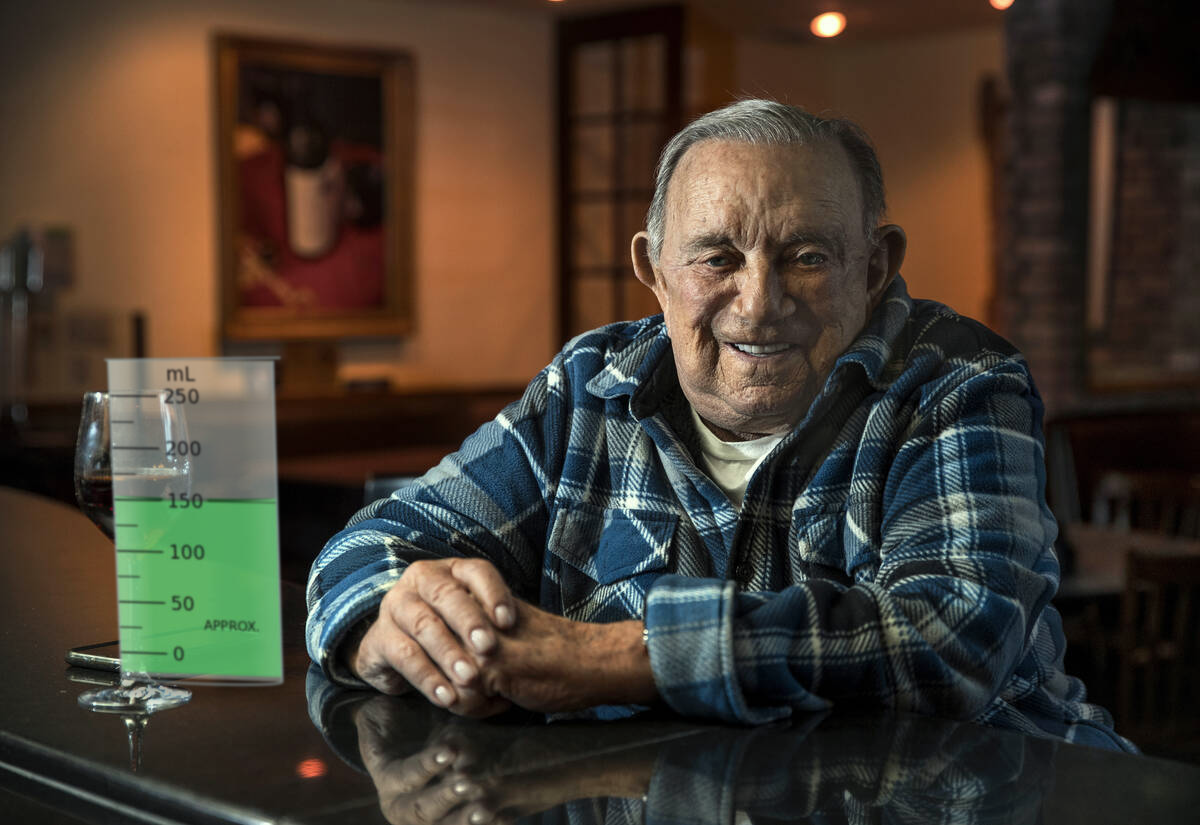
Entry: 150 mL
